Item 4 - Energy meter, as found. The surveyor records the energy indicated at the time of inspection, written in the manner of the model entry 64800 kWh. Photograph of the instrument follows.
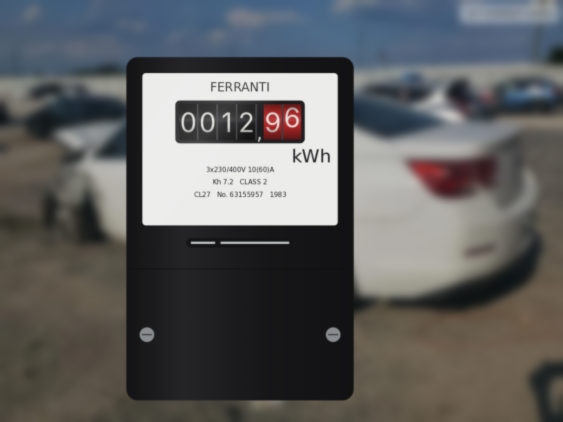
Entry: 12.96 kWh
